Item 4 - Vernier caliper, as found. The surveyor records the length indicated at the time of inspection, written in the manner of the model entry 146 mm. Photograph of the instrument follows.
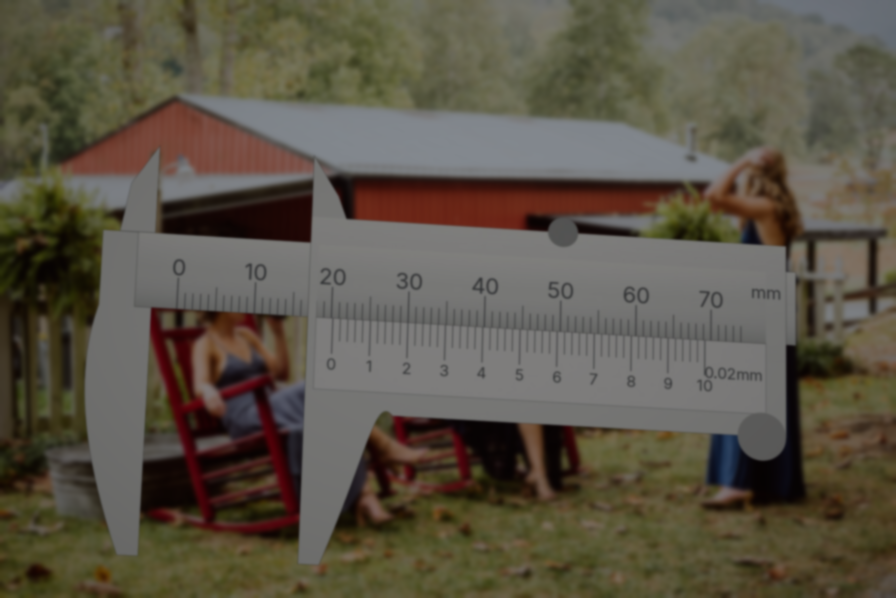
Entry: 20.2 mm
